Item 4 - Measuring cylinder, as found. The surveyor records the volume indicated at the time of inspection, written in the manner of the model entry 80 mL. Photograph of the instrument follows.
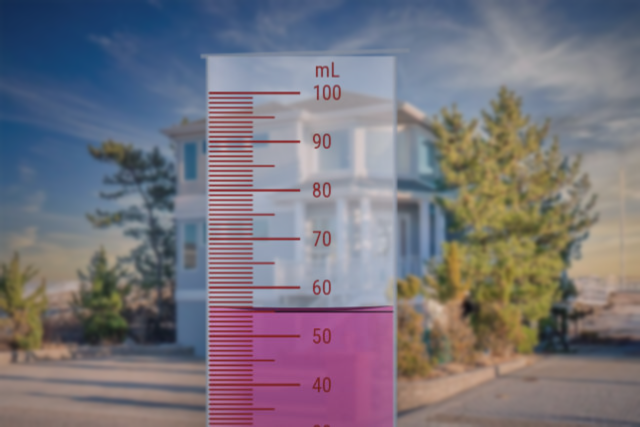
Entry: 55 mL
